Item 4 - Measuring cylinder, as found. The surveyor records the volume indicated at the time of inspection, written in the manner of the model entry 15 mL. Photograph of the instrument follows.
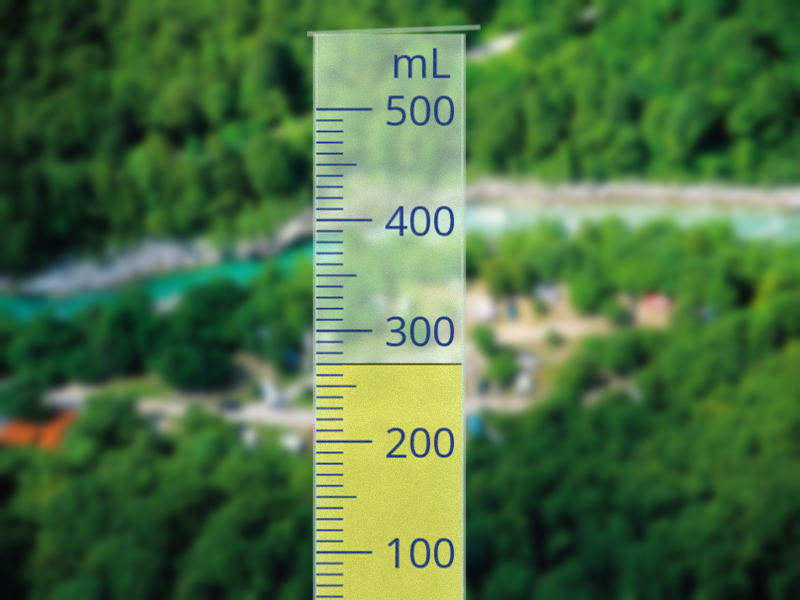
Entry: 270 mL
